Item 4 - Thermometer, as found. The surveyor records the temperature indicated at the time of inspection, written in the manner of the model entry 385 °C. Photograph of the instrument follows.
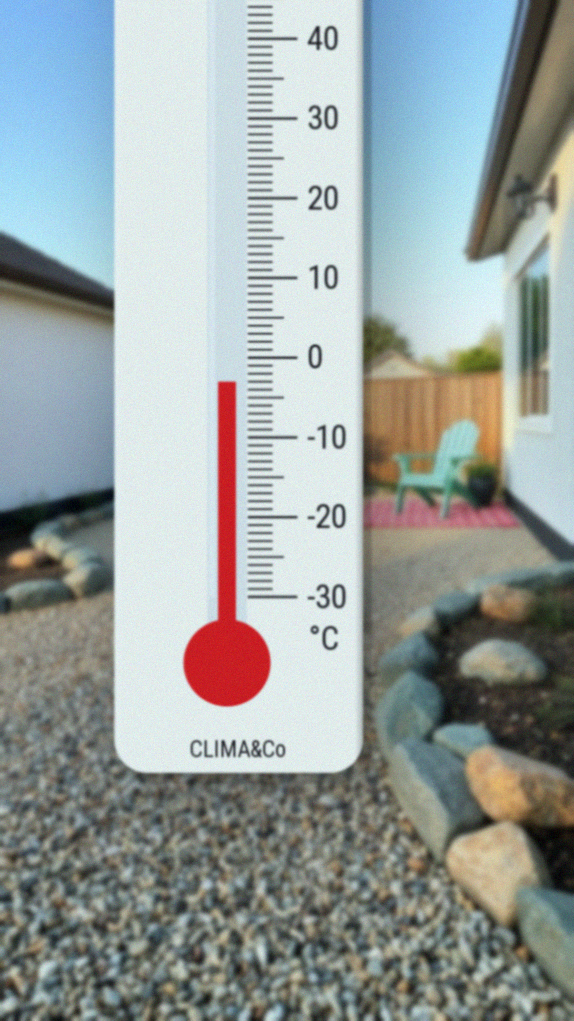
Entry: -3 °C
